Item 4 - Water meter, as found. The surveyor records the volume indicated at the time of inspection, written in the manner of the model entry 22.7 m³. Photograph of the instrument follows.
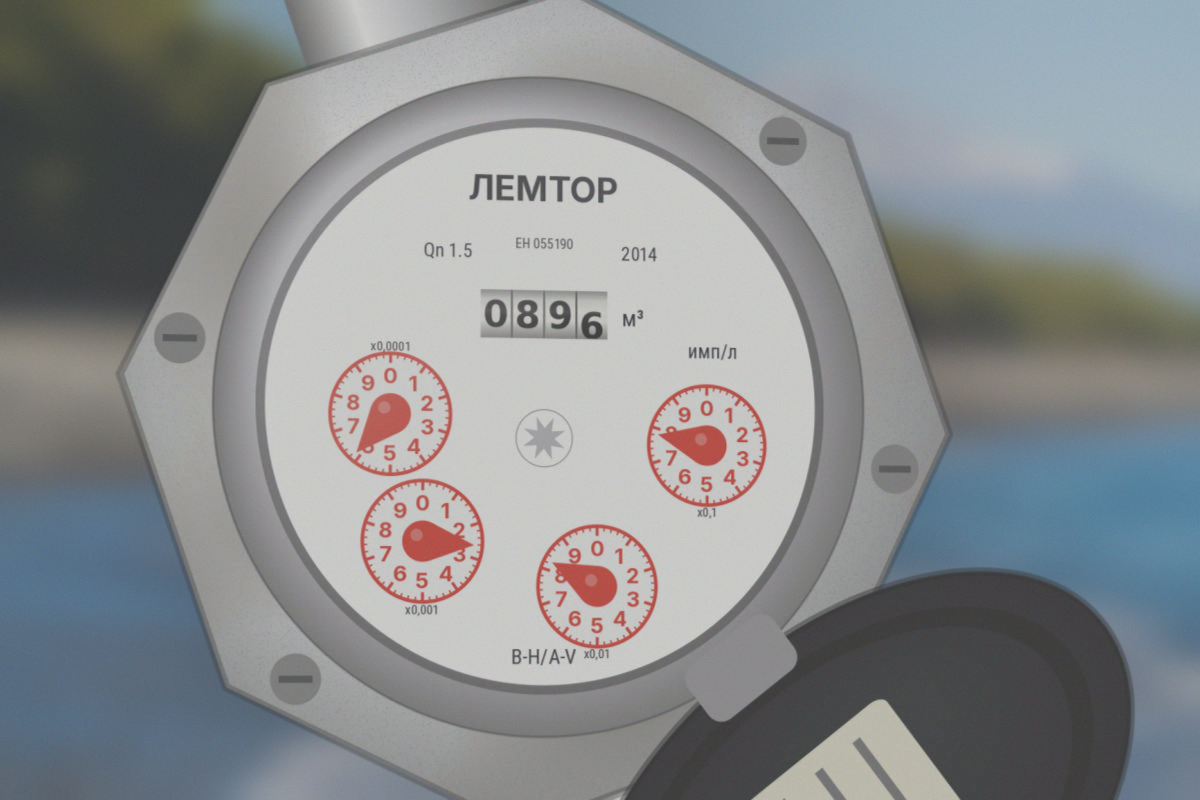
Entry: 895.7826 m³
